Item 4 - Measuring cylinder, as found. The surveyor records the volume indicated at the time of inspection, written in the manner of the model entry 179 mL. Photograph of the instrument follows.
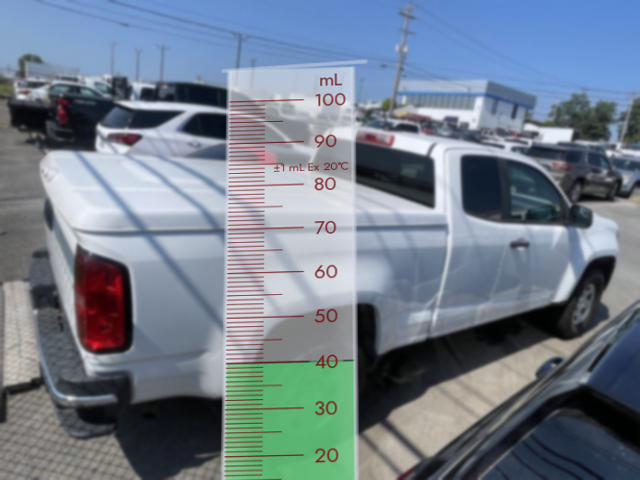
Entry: 40 mL
